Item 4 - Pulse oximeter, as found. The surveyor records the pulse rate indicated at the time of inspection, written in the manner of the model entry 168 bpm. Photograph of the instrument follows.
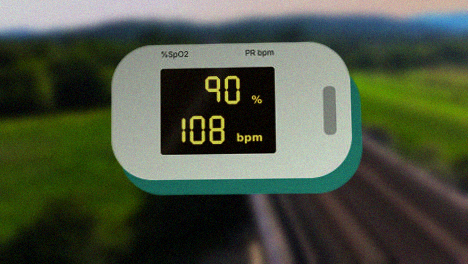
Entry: 108 bpm
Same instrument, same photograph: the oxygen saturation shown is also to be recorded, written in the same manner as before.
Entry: 90 %
